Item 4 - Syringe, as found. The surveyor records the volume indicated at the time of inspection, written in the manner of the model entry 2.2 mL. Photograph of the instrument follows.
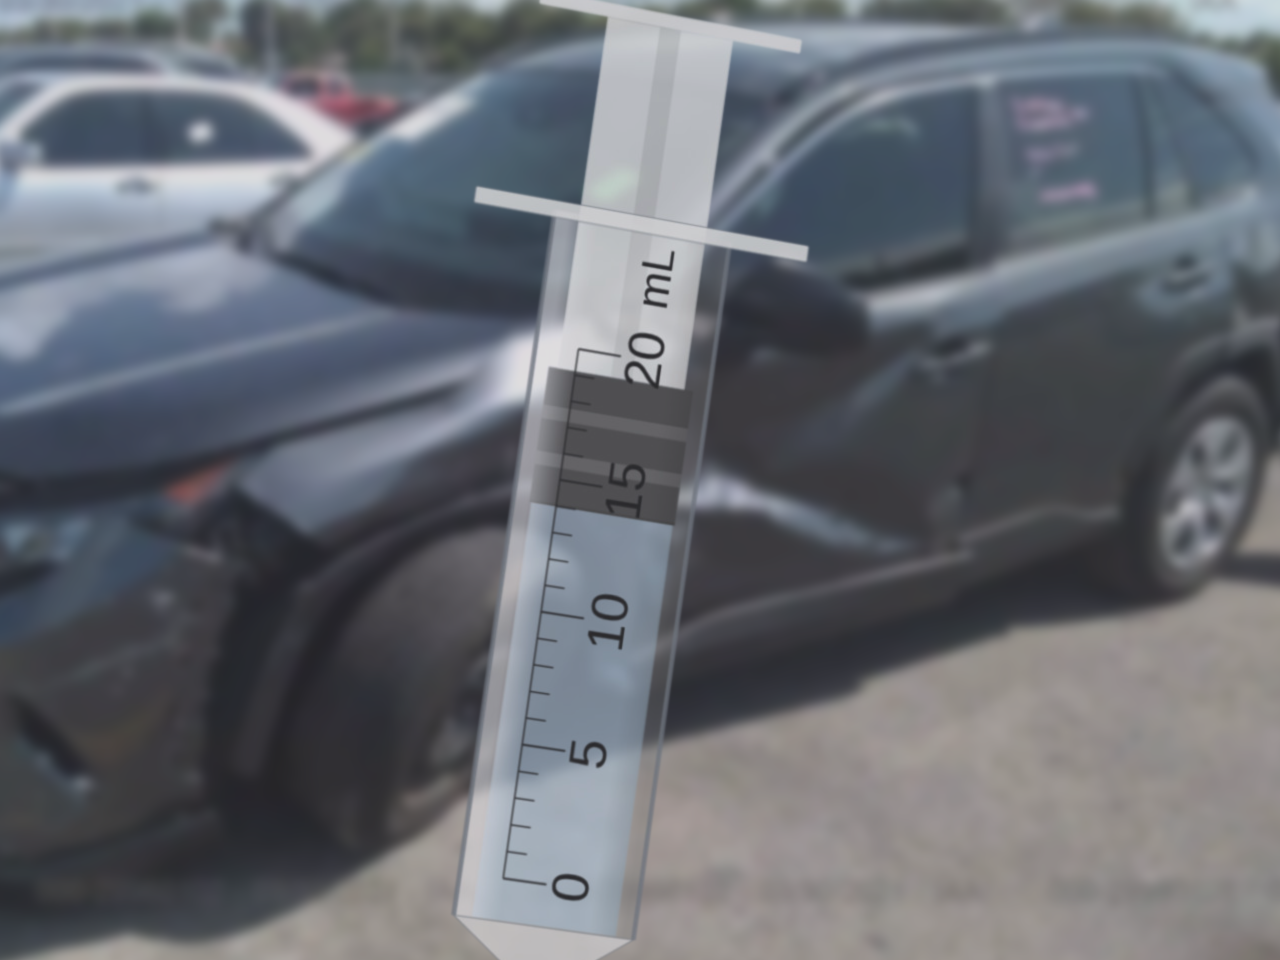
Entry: 14 mL
